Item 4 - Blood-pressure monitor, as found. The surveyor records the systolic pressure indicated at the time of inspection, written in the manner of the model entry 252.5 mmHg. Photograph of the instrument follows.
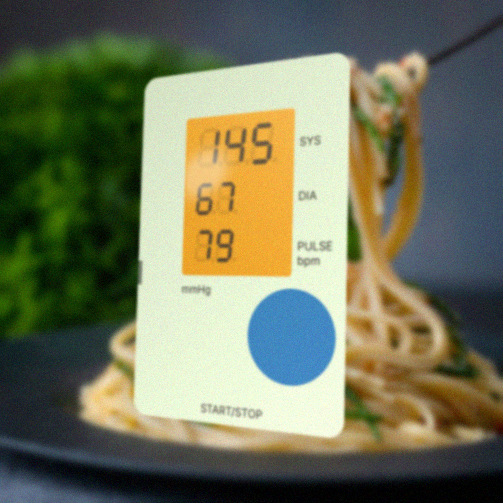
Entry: 145 mmHg
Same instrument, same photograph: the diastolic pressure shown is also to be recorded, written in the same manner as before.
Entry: 67 mmHg
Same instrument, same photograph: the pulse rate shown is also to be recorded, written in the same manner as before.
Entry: 79 bpm
